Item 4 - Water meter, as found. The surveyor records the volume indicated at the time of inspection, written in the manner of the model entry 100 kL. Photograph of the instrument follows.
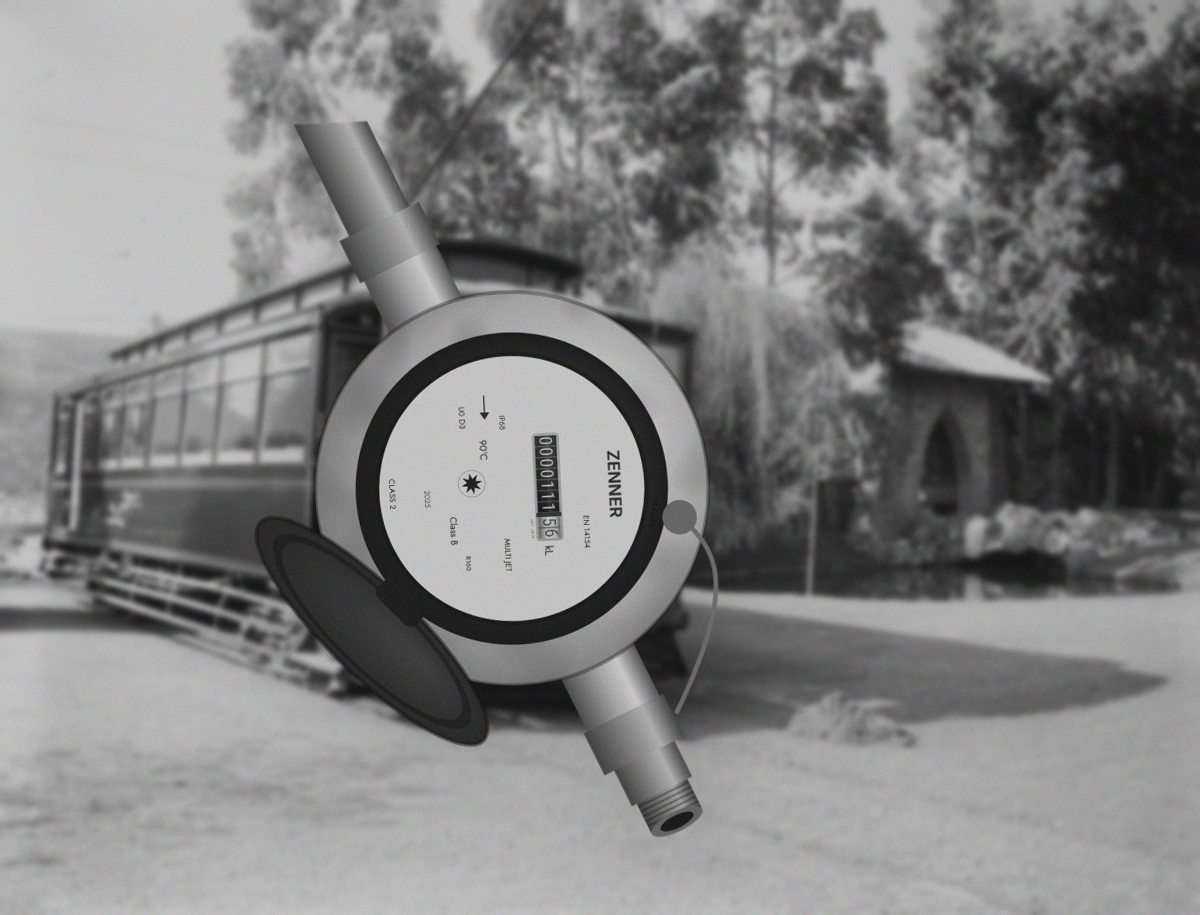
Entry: 111.56 kL
